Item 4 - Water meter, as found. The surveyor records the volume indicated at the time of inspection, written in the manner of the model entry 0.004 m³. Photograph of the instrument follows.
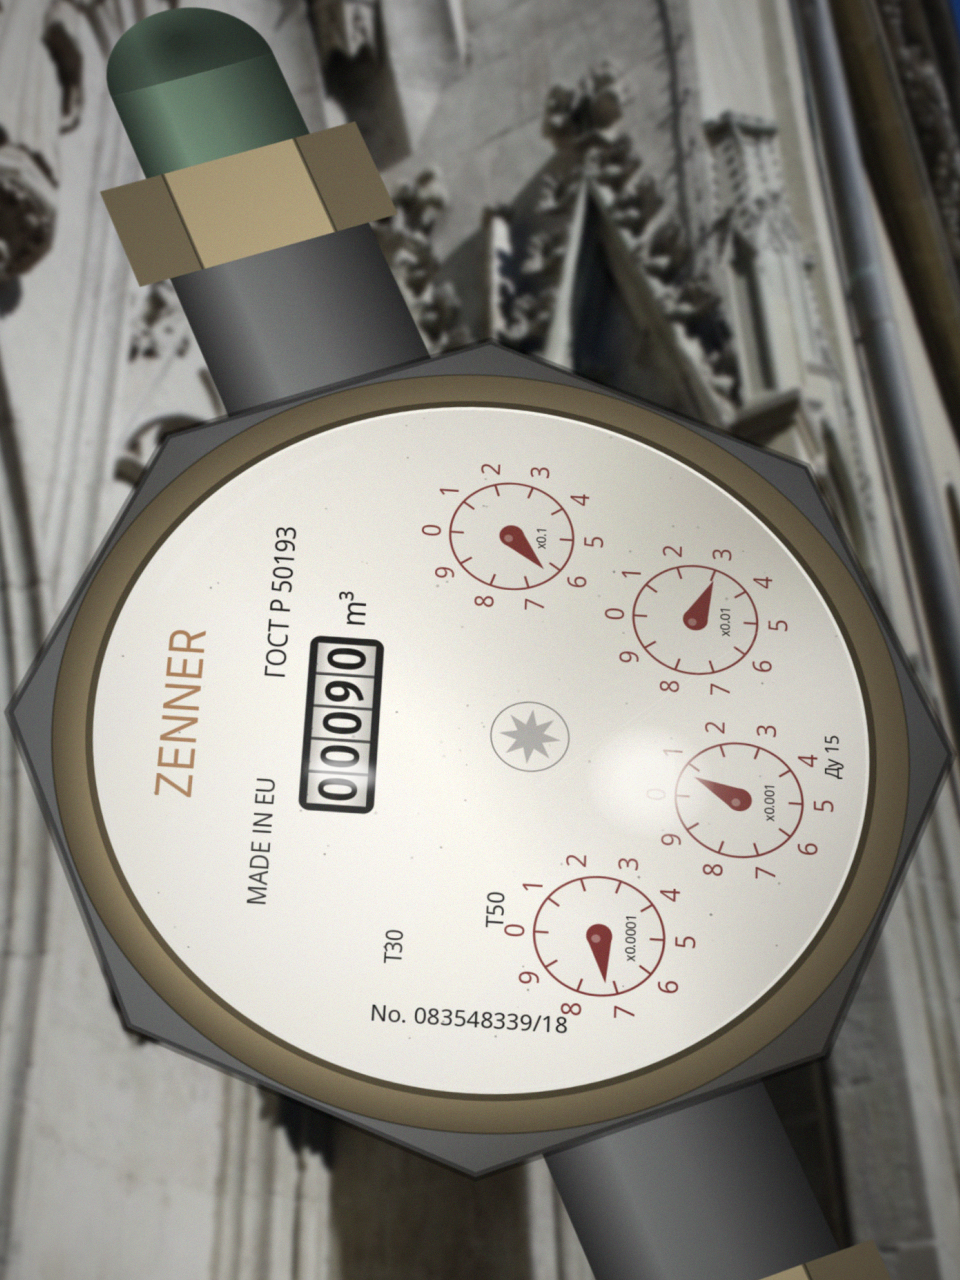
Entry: 90.6307 m³
